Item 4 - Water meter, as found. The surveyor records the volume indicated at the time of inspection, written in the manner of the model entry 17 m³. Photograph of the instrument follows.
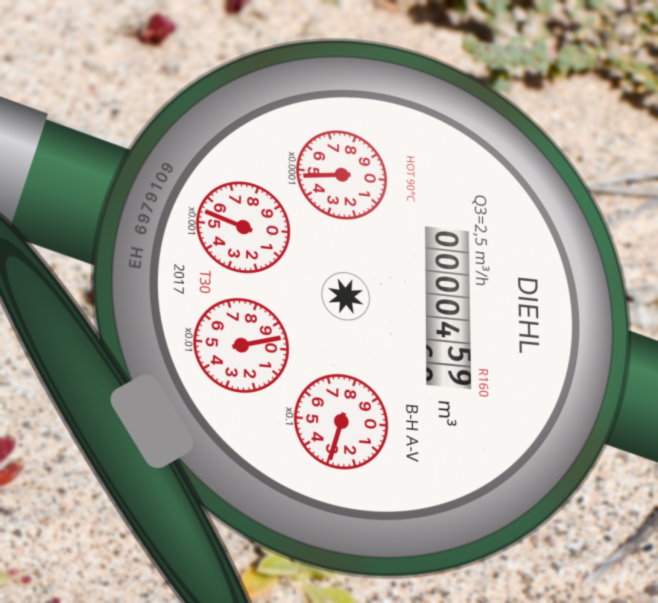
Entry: 459.2954 m³
